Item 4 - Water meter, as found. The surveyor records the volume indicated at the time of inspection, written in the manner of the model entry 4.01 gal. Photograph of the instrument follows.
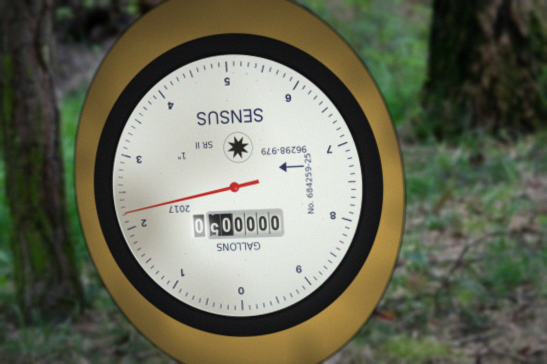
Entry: 52.2 gal
